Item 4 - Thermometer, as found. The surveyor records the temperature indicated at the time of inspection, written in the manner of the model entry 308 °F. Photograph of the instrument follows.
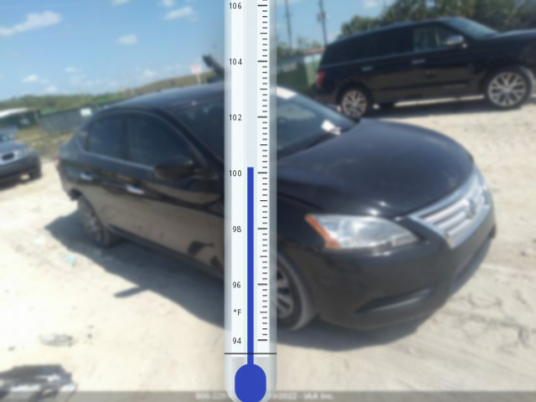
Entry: 100.2 °F
